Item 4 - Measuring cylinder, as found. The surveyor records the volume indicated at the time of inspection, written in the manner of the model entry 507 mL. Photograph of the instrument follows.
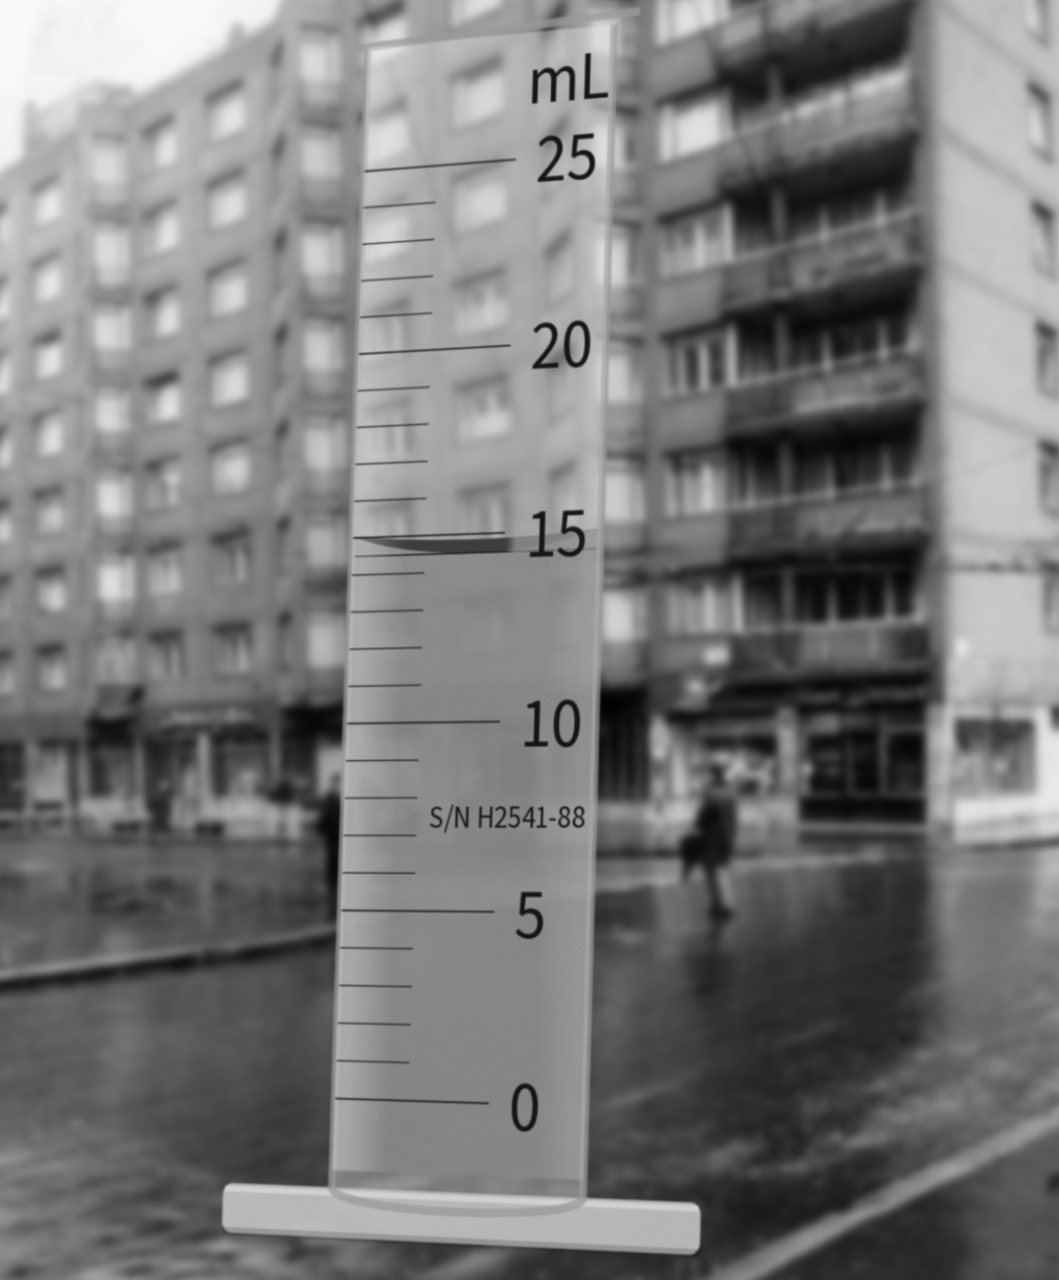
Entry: 14.5 mL
